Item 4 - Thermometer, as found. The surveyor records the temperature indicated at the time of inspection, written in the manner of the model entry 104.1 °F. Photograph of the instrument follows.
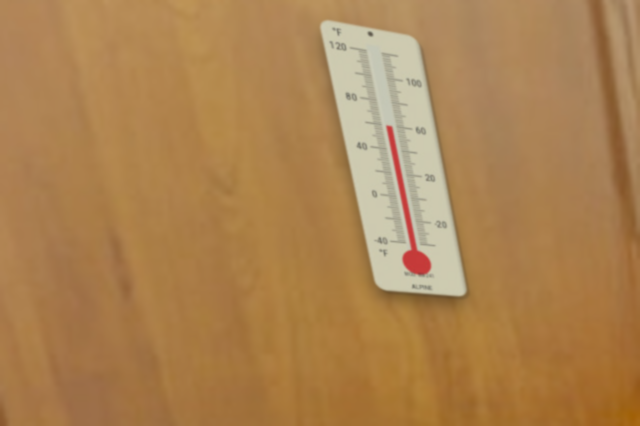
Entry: 60 °F
